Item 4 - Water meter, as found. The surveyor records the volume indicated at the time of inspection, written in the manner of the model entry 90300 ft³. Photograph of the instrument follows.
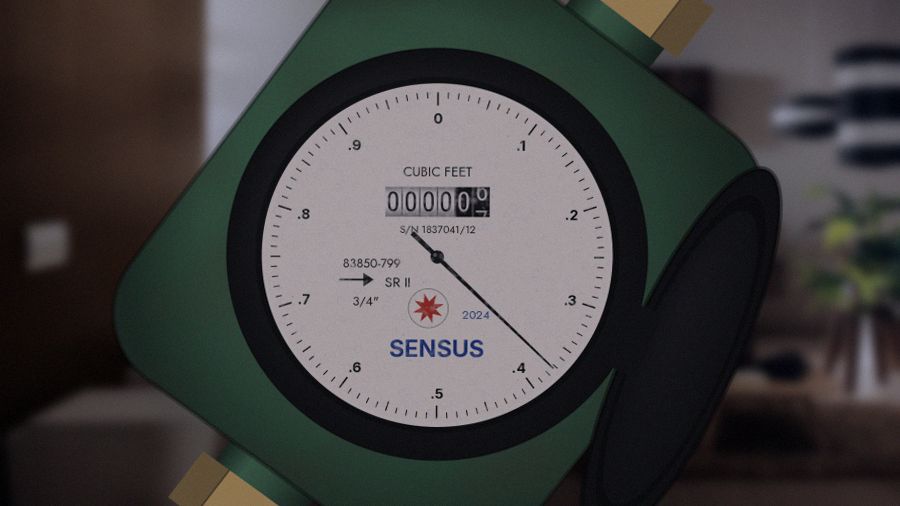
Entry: 6.37 ft³
